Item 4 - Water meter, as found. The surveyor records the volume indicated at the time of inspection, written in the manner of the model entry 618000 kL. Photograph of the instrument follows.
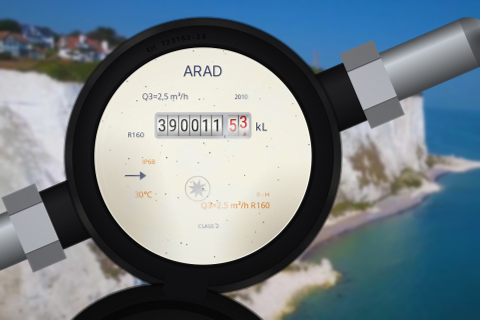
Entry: 390011.53 kL
